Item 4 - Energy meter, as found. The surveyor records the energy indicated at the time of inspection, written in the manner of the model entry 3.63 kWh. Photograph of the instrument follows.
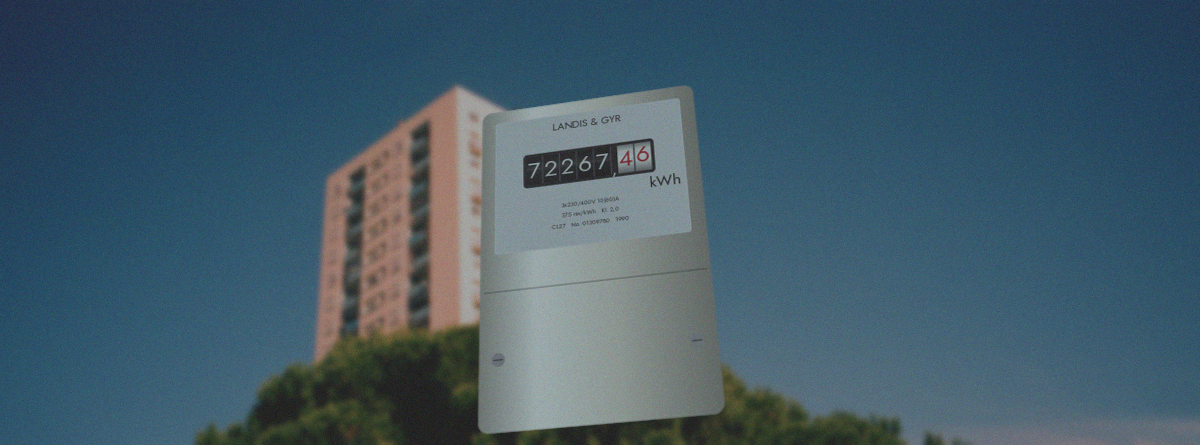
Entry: 72267.46 kWh
